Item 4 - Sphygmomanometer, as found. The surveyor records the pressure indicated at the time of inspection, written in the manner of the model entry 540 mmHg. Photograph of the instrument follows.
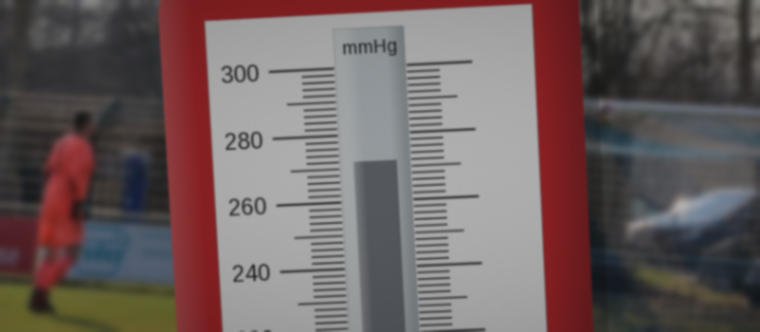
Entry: 272 mmHg
